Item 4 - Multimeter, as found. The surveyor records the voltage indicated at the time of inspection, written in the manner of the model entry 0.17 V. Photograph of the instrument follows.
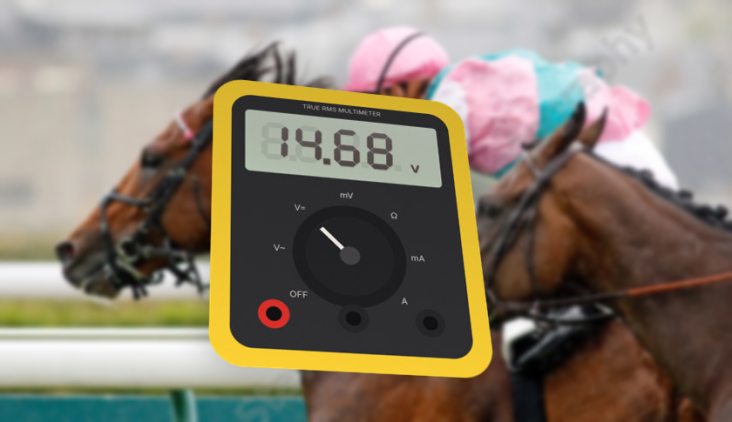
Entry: 14.68 V
